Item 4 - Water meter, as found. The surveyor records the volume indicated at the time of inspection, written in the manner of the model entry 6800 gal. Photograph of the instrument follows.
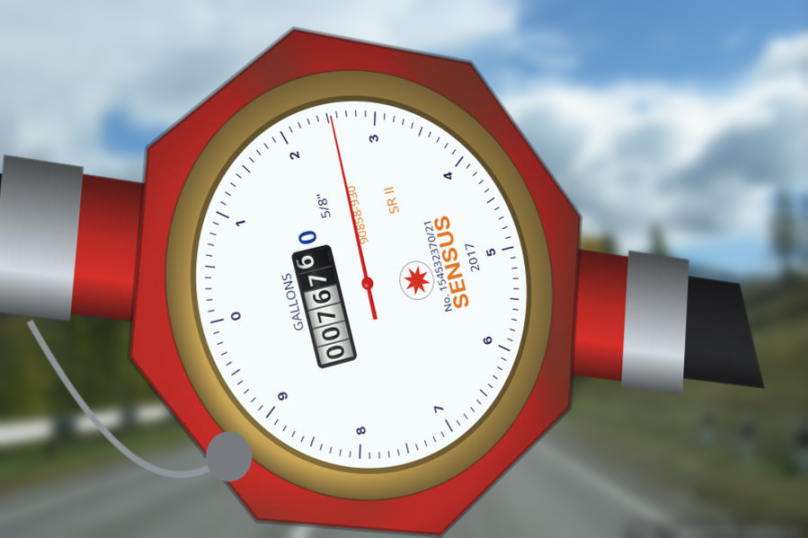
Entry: 76762.5 gal
